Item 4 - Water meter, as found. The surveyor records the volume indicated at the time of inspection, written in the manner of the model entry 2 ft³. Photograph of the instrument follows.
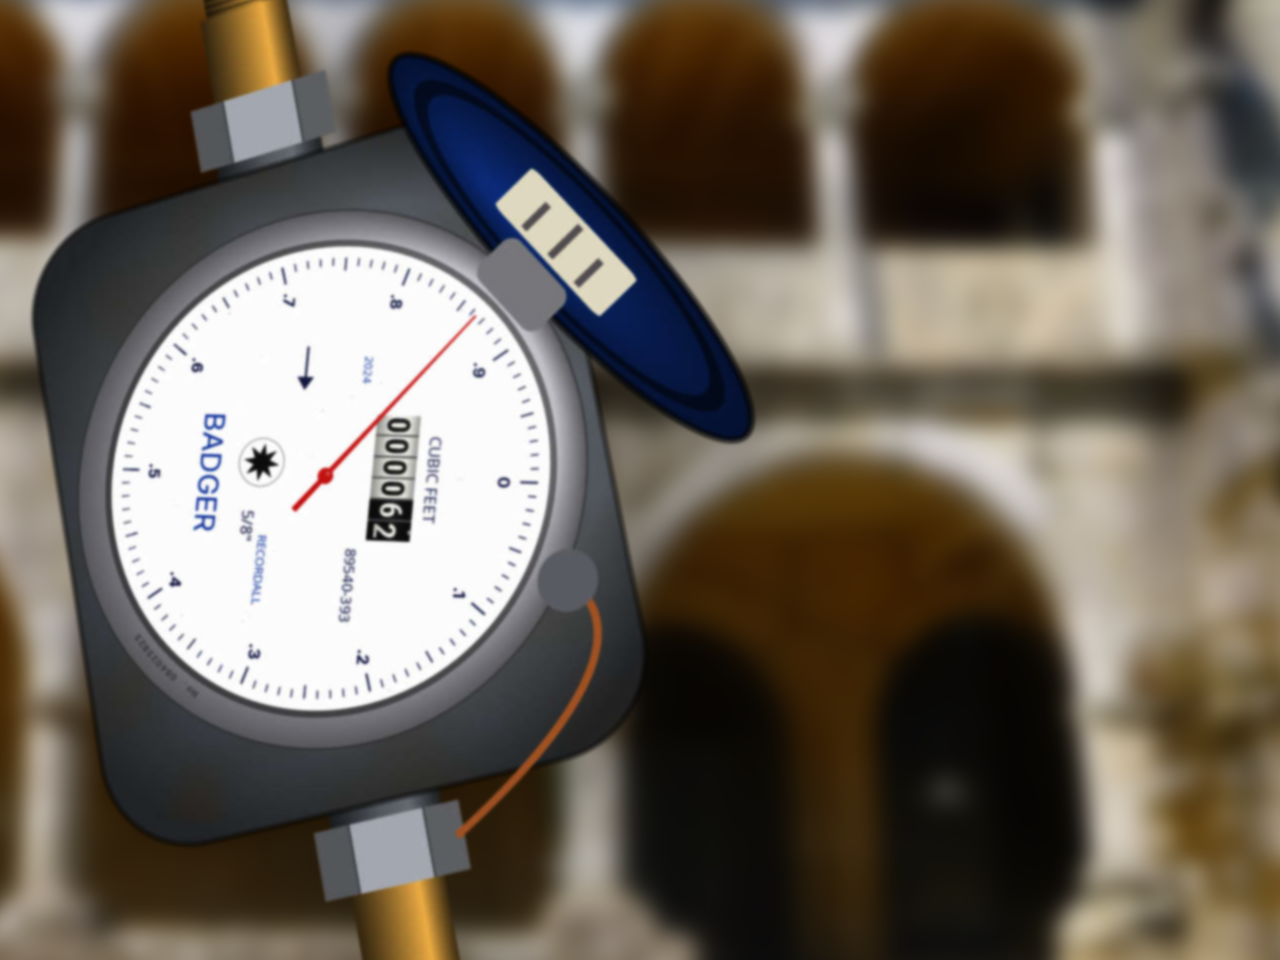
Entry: 61.86 ft³
